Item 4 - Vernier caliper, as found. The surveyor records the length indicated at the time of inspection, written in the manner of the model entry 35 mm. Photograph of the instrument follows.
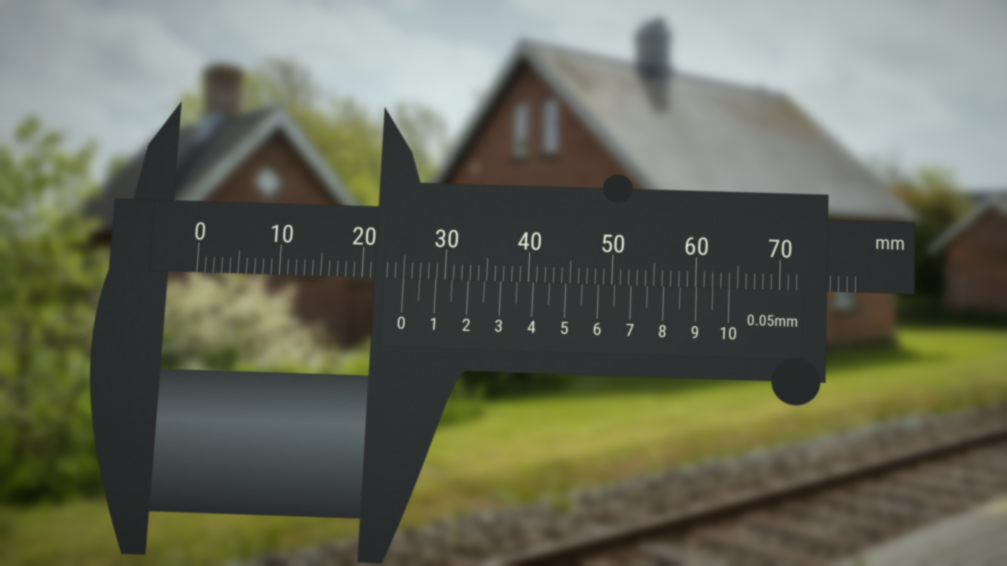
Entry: 25.0 mm
